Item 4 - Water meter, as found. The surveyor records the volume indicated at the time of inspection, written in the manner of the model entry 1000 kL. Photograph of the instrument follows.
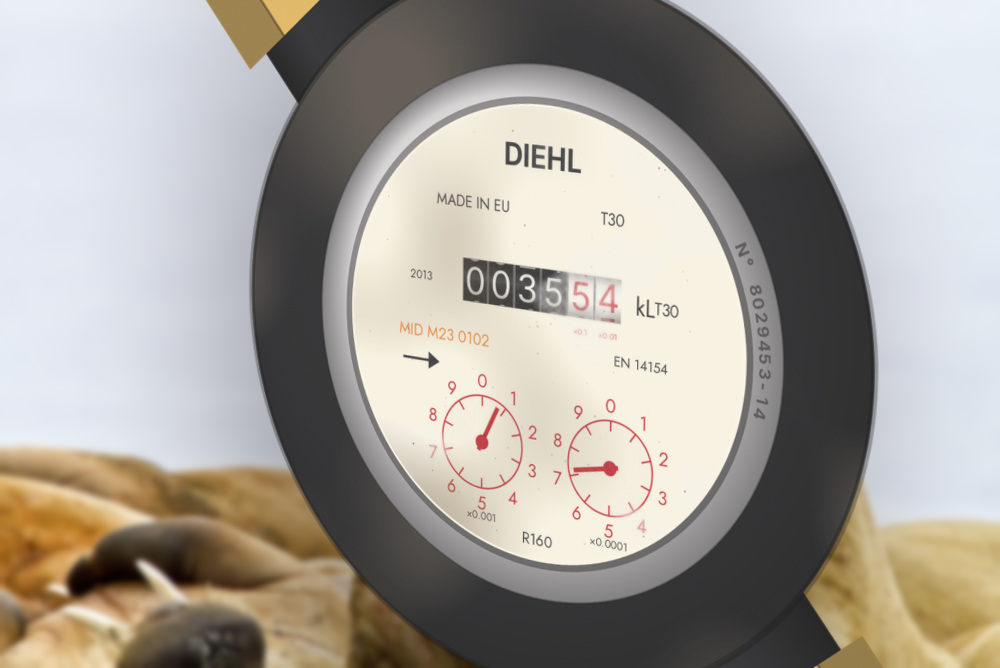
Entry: 35.5407 kL
